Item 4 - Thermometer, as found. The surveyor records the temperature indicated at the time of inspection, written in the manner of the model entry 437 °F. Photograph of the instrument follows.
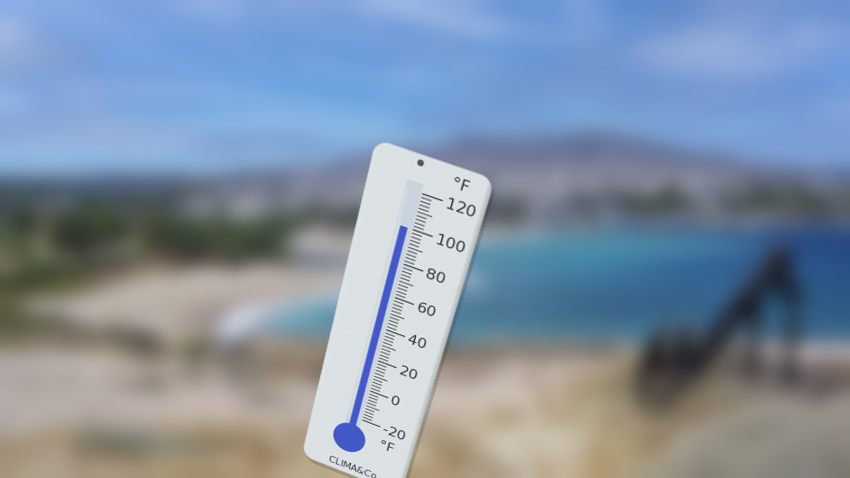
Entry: 100 °F
